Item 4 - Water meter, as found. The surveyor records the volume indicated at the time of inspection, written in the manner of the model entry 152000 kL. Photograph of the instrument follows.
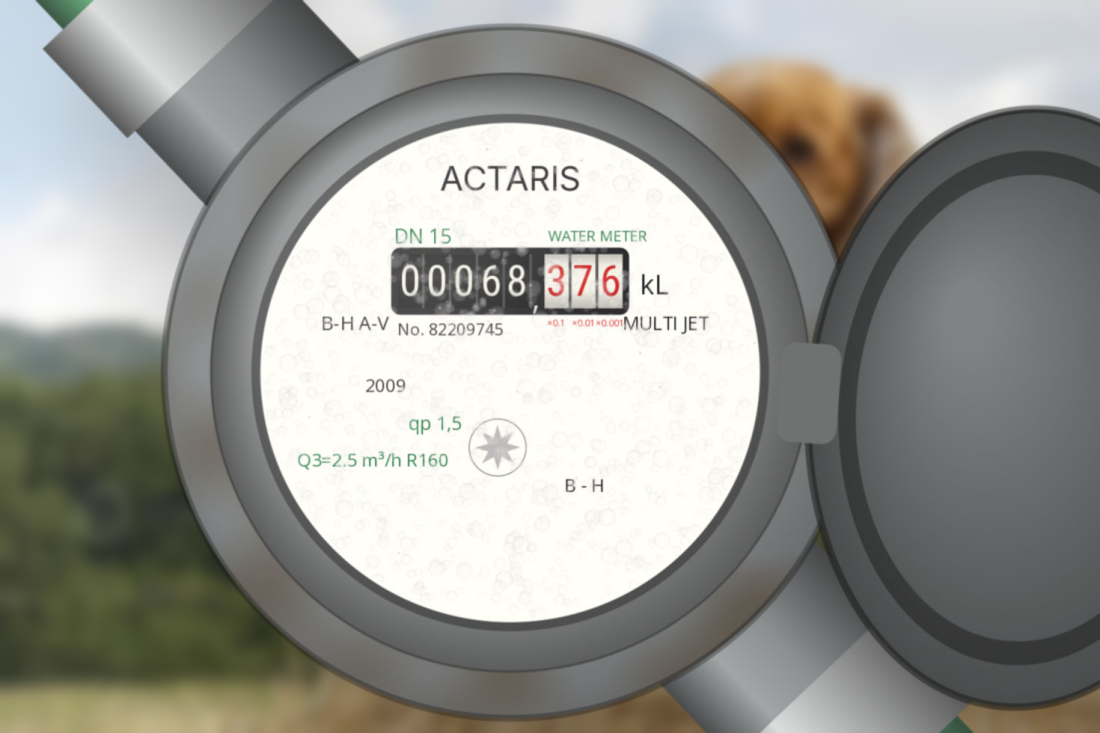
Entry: 68.376 kL
